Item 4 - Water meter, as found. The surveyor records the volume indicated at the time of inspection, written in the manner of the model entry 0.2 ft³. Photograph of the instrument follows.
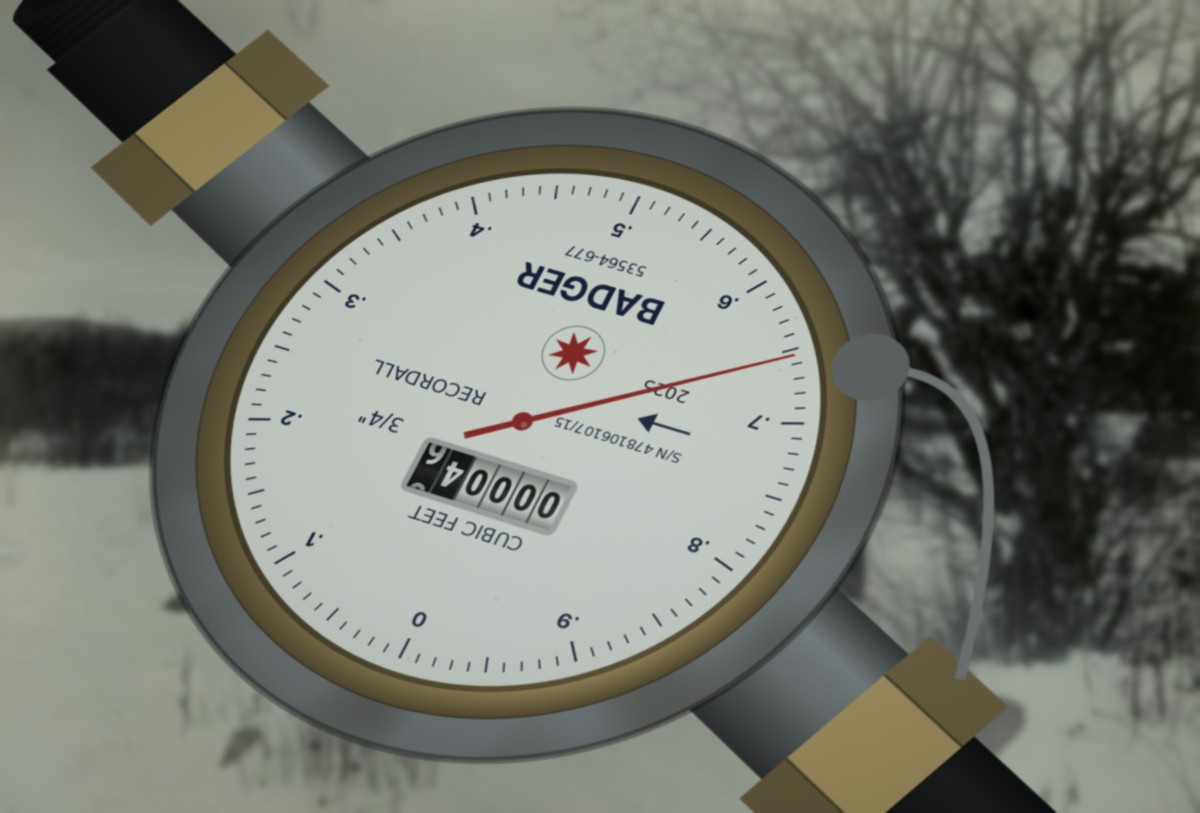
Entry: 45.65 ft³
